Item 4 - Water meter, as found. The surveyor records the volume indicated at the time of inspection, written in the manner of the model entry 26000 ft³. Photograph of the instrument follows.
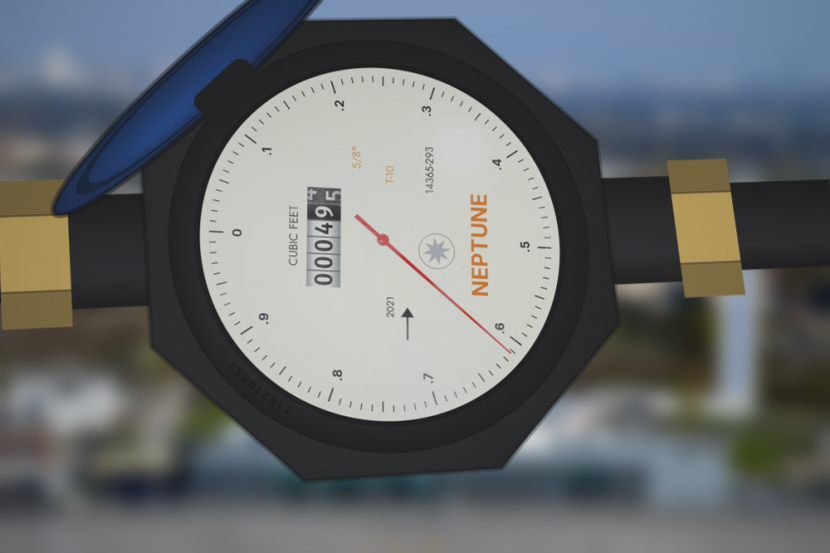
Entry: 494.61 ft³
